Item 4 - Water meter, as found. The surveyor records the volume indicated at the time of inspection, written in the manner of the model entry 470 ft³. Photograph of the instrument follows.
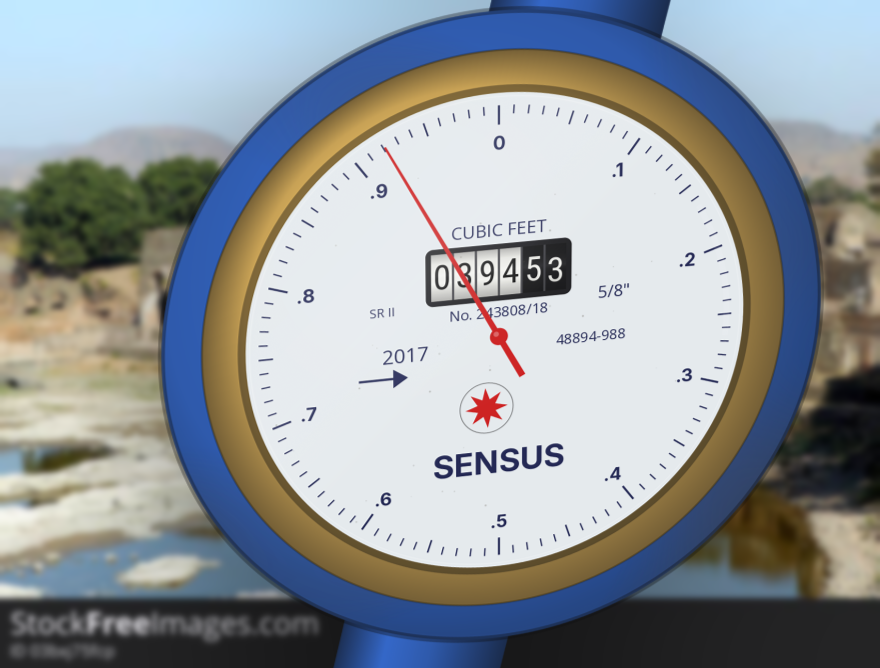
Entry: 39452.92 ft³
